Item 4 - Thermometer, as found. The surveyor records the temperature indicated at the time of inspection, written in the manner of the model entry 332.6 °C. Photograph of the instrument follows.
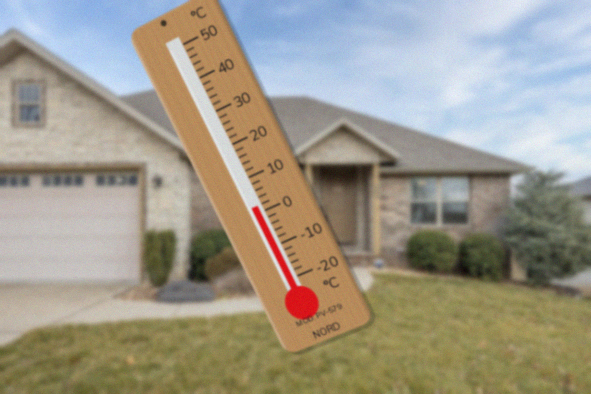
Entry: 2 °C
